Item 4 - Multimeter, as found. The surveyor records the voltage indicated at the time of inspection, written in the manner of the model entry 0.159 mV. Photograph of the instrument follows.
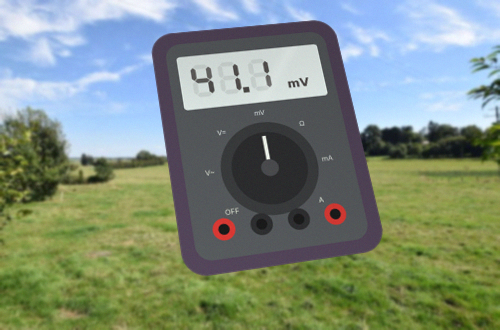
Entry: 41.1 mV
